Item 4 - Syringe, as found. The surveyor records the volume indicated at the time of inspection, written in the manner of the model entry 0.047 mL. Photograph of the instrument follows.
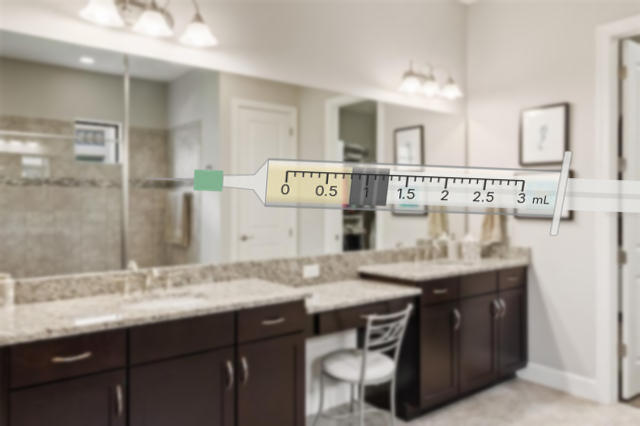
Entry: 0.8 mL
